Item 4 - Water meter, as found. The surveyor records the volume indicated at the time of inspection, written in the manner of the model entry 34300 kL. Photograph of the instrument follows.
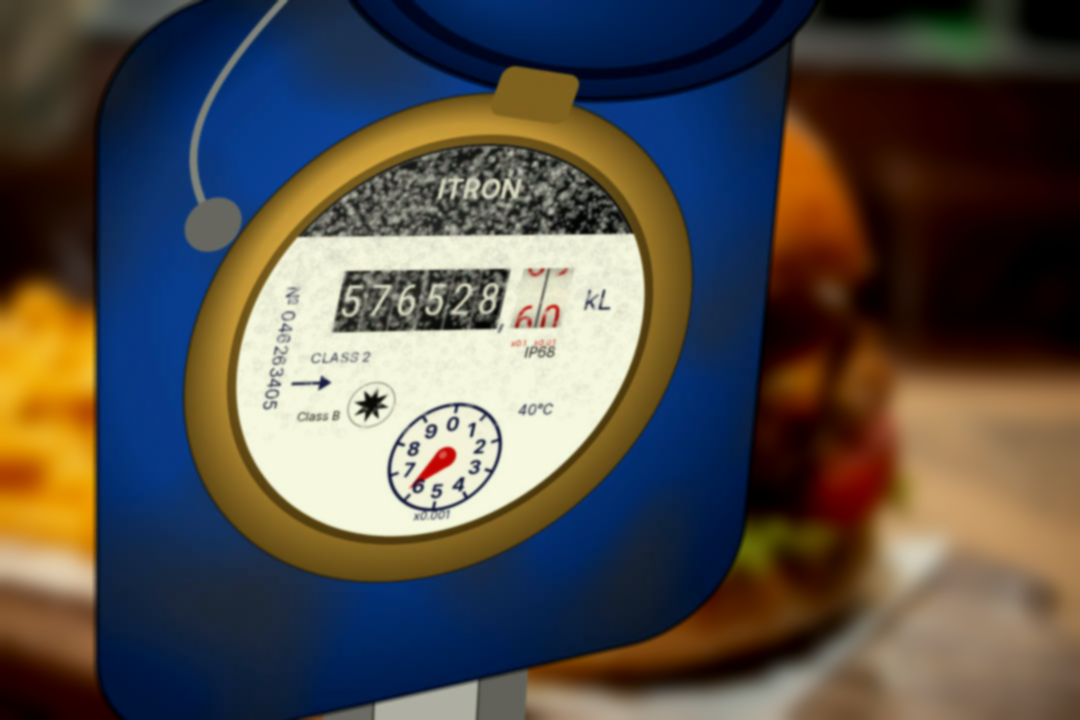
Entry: 576528.596 kL
